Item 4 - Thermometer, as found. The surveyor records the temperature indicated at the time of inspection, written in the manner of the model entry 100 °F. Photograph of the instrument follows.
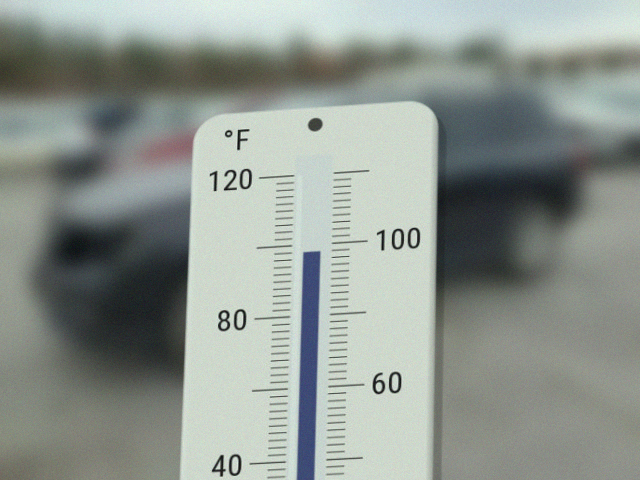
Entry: 98 °F
